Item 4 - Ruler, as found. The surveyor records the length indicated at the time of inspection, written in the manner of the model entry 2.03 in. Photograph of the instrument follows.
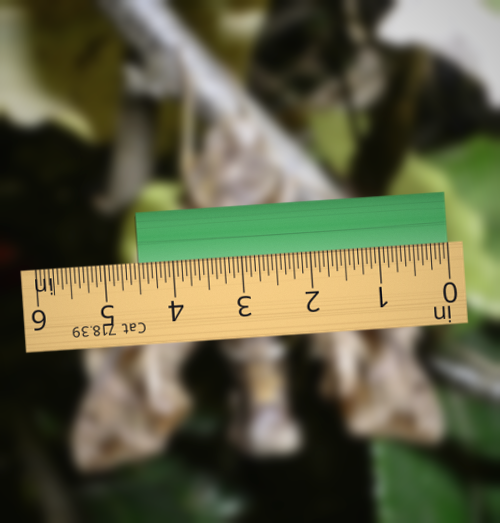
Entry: 4.5 in
